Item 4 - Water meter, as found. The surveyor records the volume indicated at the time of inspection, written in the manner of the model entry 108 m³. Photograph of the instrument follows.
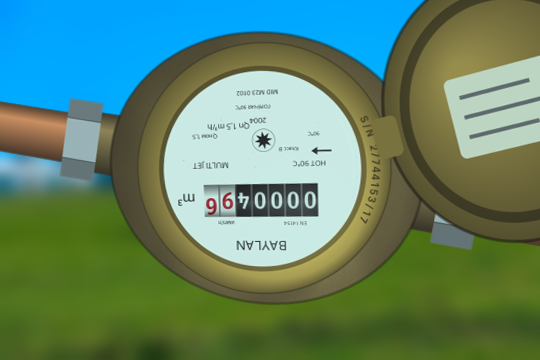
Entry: 4.96 m³
